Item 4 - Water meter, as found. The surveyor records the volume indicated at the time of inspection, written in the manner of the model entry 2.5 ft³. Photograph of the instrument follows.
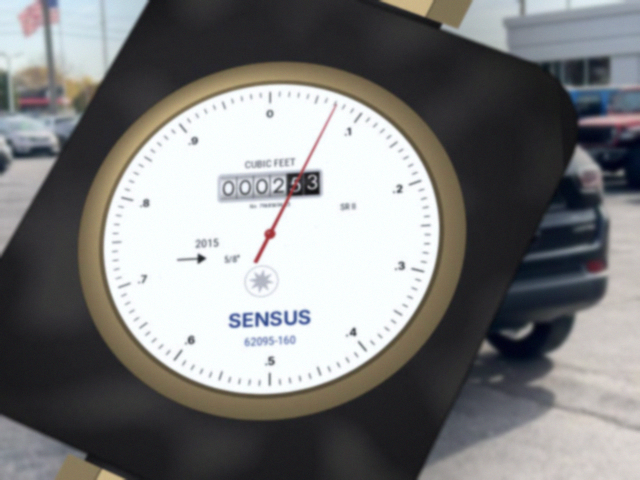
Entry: 253.07 ft³
